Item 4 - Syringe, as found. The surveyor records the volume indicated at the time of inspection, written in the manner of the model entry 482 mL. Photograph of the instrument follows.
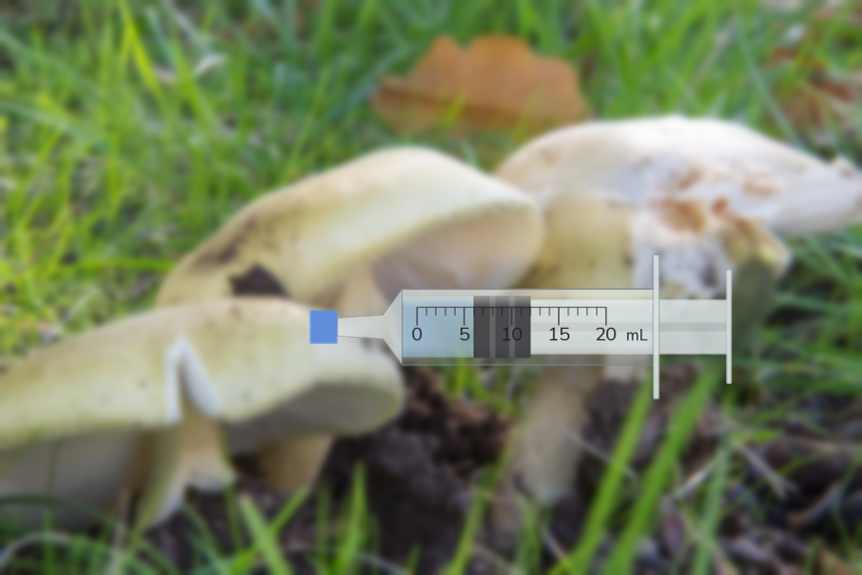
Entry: 6 mL
